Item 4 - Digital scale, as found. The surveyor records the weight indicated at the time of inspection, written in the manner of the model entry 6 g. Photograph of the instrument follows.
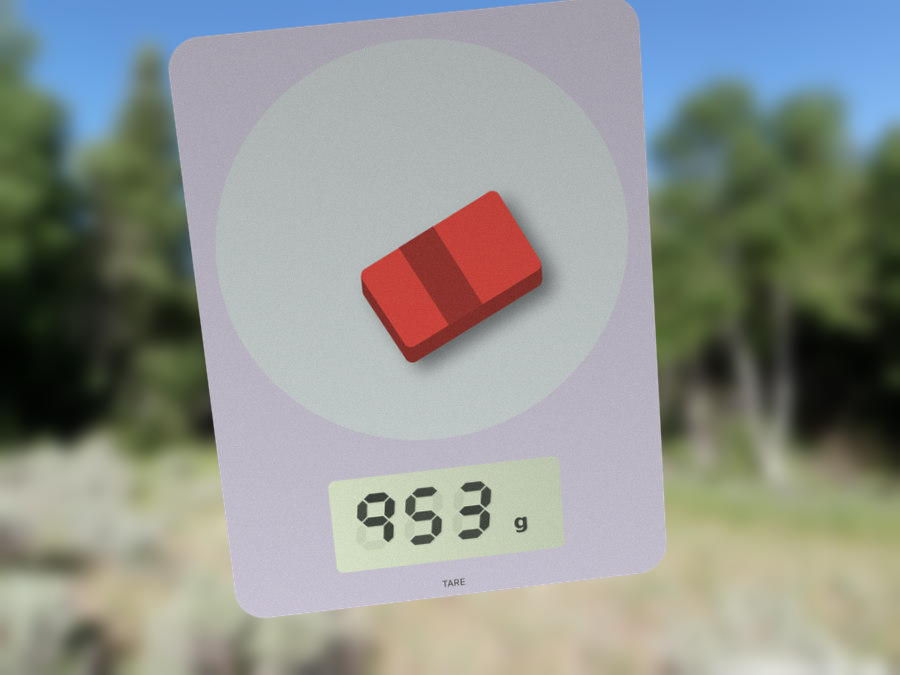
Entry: 953 g
